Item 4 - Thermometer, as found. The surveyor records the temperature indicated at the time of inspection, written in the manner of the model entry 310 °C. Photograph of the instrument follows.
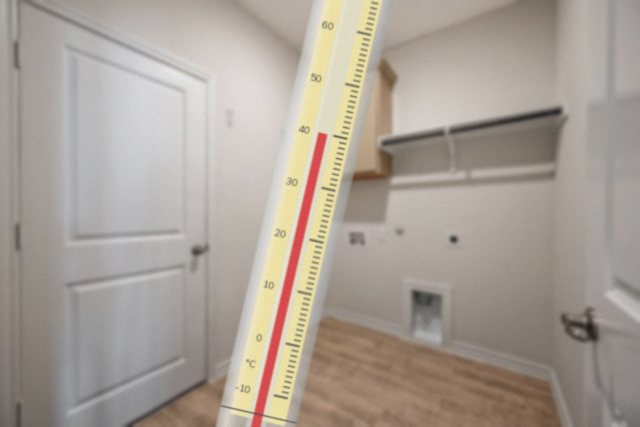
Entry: 40 °C
